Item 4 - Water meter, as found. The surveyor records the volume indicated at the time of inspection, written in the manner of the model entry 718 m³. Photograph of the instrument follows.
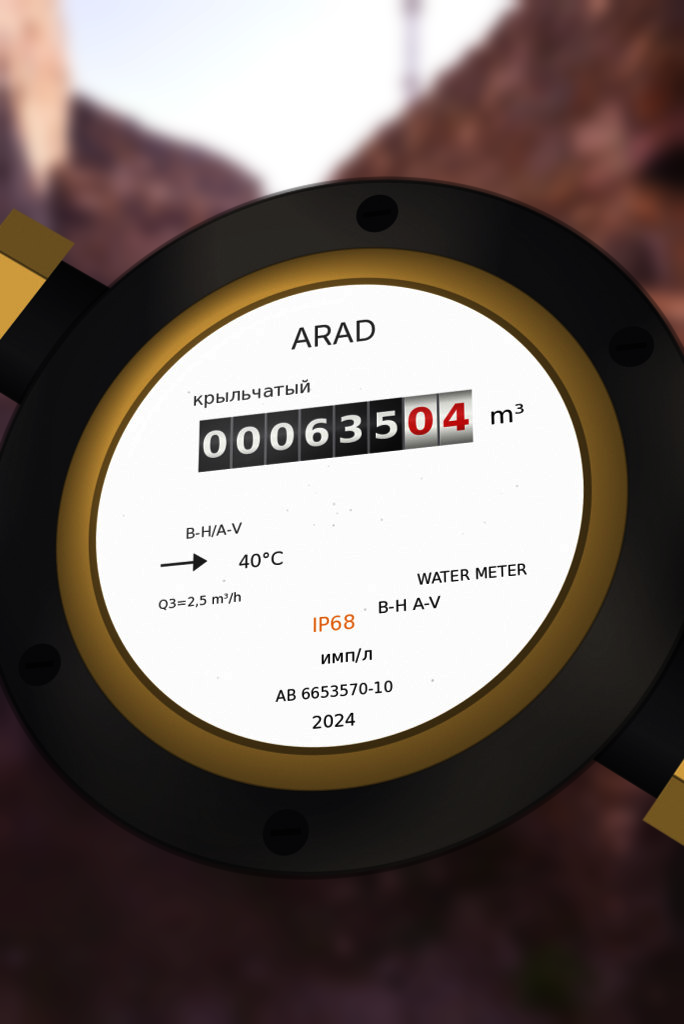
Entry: 635.04 m³
